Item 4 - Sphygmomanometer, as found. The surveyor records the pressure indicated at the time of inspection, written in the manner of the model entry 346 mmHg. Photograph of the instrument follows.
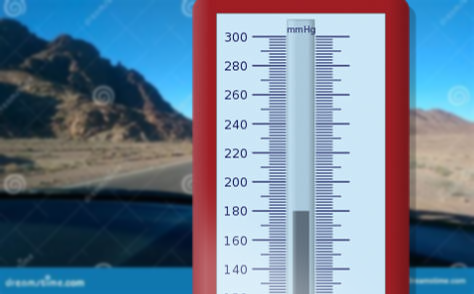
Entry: 180 mmHg
